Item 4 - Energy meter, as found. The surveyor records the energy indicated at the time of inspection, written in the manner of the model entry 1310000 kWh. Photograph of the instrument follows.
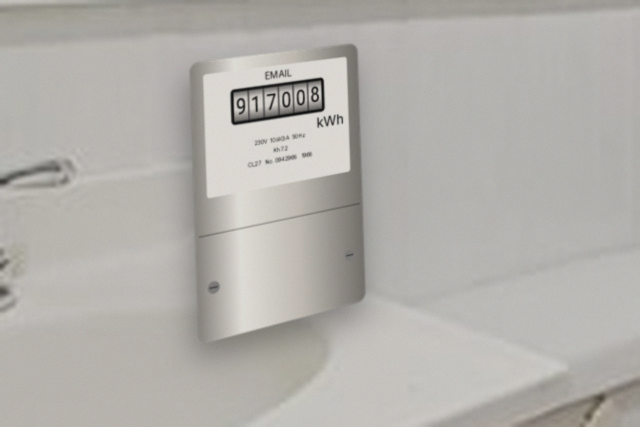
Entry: 917008 kWh
